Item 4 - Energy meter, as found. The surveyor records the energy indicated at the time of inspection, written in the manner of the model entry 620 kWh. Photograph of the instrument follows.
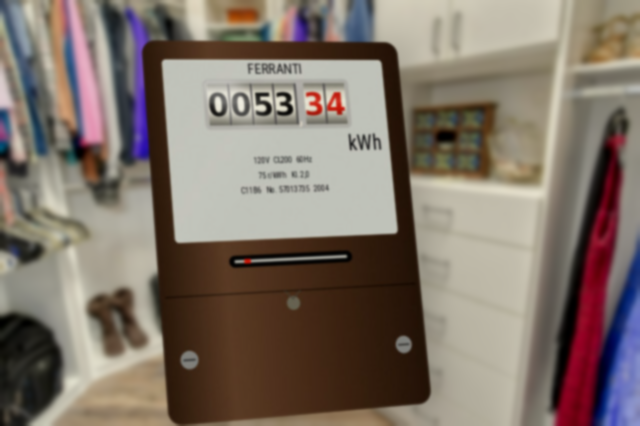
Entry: 53.34 kWh
